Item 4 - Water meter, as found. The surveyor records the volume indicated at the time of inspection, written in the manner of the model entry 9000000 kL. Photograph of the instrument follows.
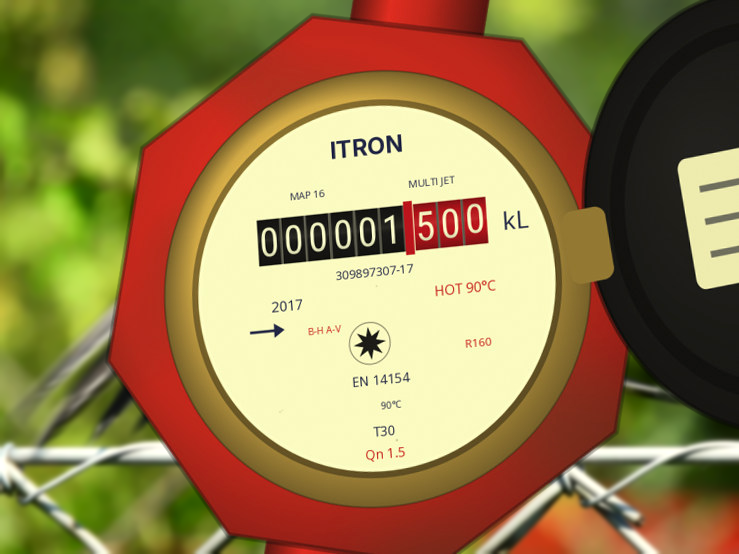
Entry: 1.500 kL
